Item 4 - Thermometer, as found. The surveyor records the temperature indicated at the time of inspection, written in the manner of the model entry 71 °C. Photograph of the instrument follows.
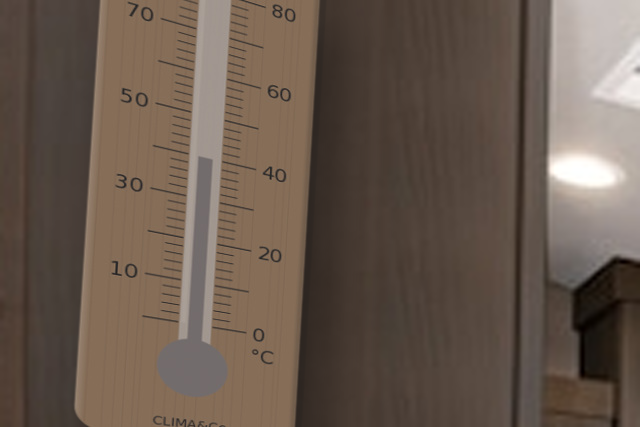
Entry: 40 °C
